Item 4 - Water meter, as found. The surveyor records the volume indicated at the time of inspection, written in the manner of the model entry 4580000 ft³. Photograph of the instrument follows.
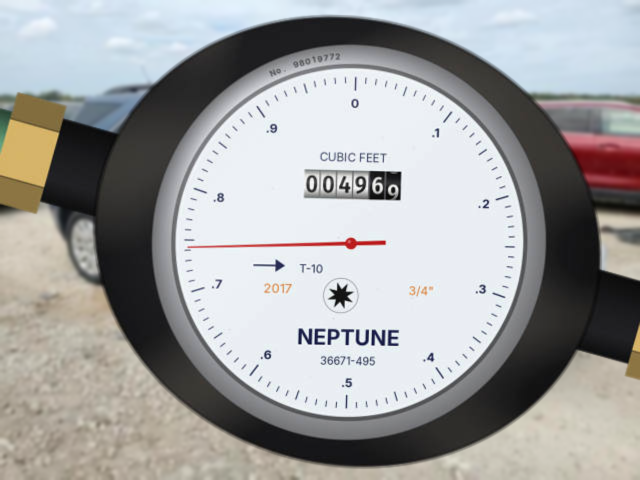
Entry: 4968.74 ft³
